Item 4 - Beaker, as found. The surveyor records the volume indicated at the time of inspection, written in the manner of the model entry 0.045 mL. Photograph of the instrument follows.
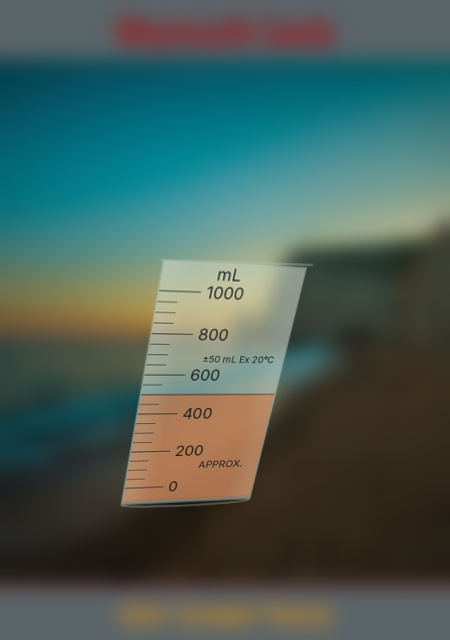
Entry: 500 mL
